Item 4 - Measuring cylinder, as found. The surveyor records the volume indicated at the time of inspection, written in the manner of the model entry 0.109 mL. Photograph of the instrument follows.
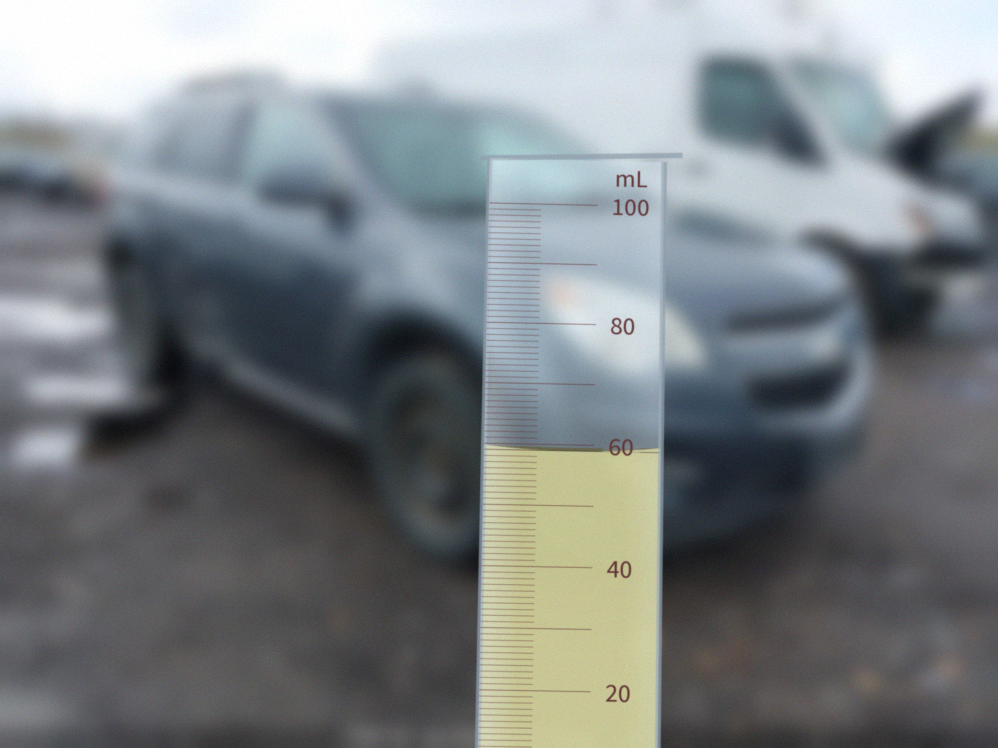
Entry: 59 mL
